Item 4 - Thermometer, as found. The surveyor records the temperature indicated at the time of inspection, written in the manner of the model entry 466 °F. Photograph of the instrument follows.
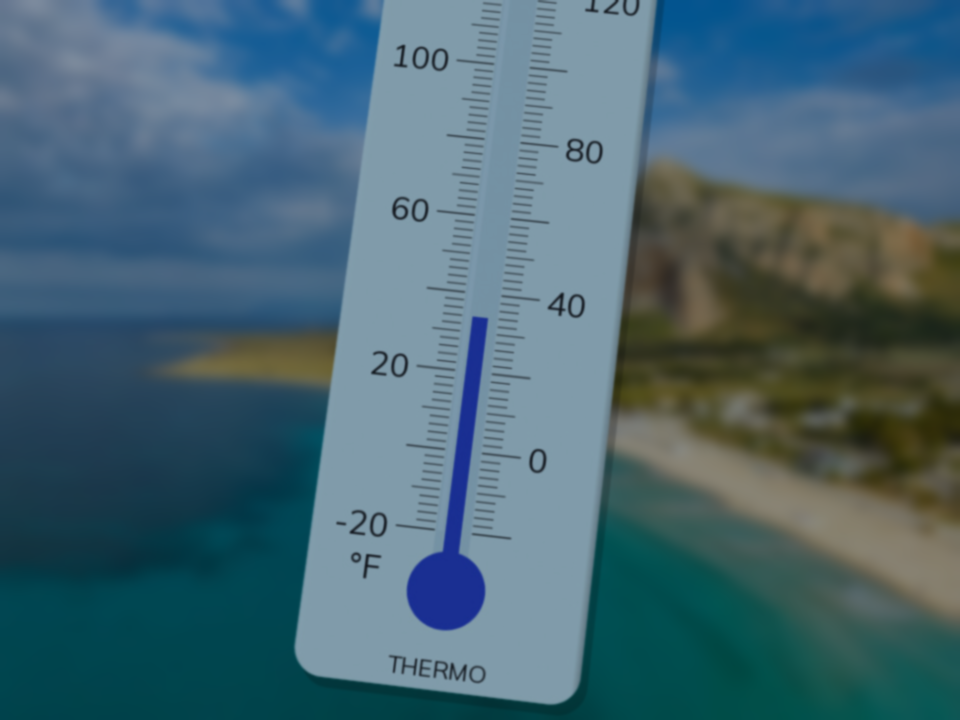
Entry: 34 °F
